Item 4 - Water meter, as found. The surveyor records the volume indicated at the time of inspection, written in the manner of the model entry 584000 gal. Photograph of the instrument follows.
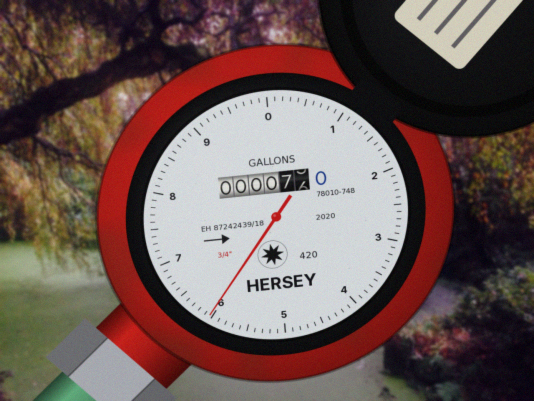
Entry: 756.0 gal
